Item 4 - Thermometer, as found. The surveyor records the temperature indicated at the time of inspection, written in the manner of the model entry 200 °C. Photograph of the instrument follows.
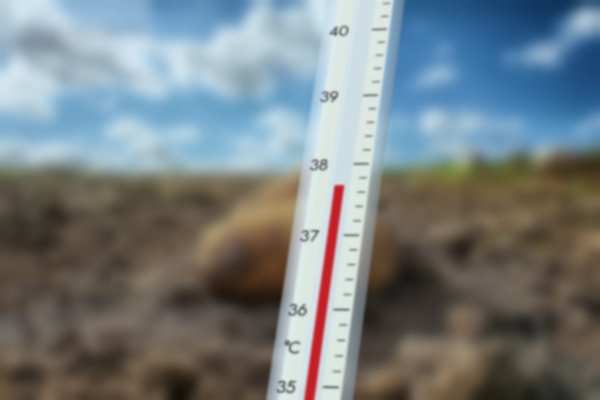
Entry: 37.7 °C
